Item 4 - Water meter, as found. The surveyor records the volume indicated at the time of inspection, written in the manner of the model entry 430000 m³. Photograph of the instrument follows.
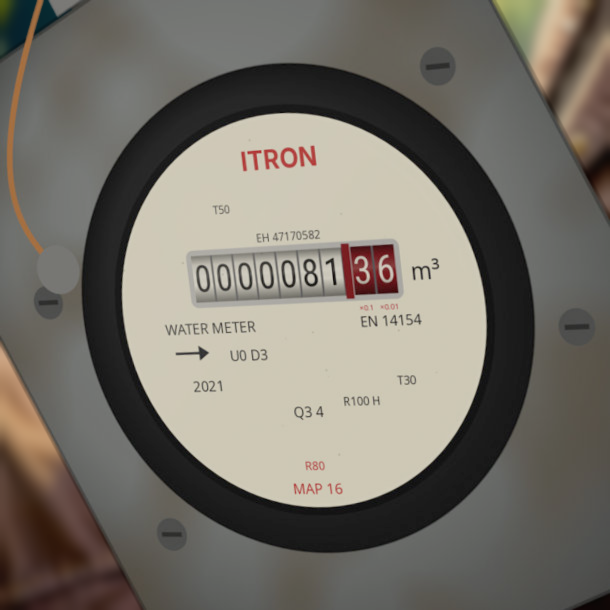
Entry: 81.36 m³
